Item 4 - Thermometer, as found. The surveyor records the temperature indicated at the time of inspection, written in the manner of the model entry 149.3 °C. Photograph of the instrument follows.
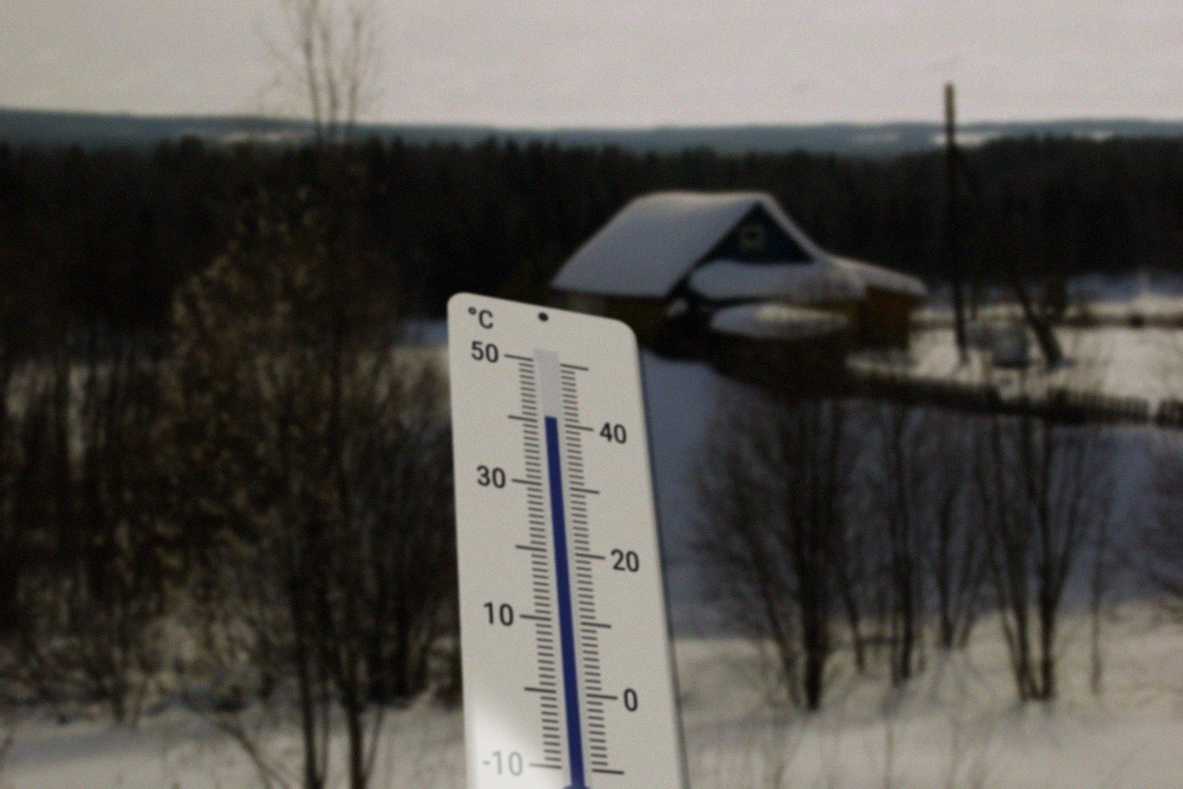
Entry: 41 °C
